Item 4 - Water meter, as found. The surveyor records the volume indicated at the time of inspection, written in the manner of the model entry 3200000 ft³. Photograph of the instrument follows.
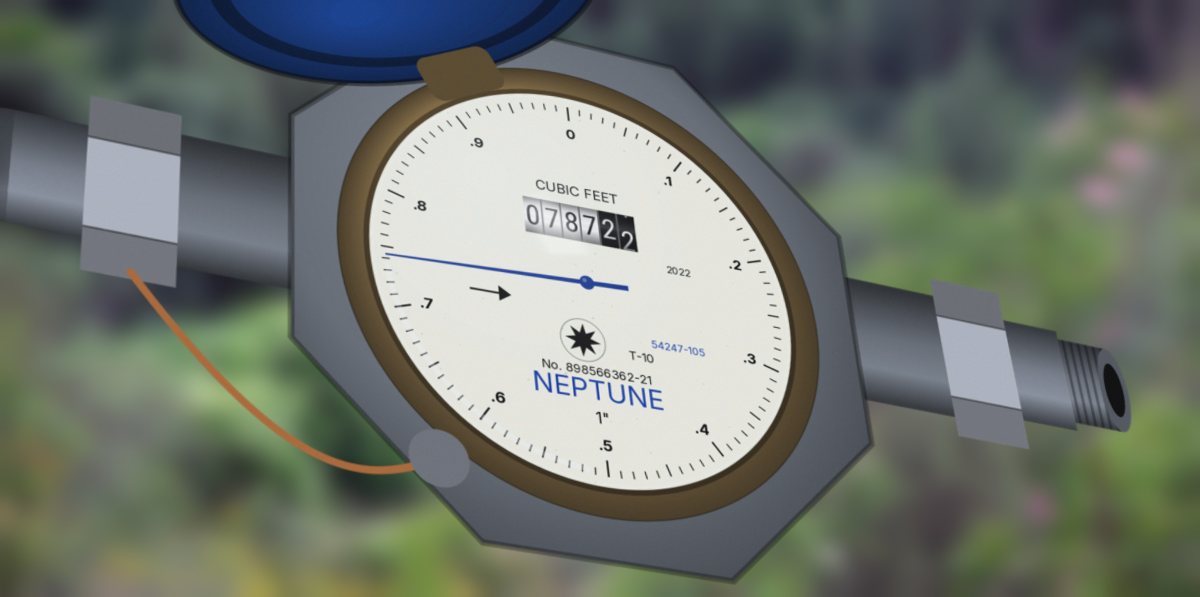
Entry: 78721.74 ft³
